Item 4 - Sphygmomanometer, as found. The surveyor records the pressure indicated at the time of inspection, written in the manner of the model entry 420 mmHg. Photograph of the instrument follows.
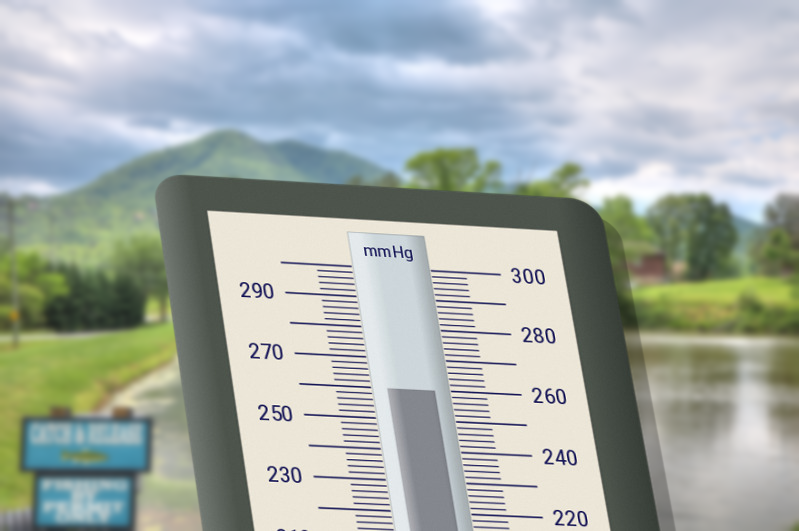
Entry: 260 mmHg
